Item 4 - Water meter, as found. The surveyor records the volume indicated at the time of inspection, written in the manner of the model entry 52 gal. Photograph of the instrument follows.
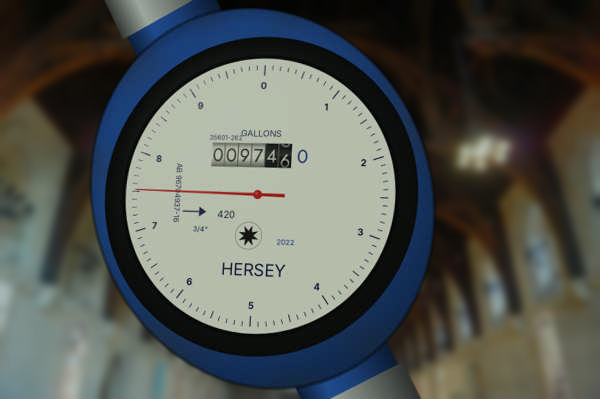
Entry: 97457.5 gal
